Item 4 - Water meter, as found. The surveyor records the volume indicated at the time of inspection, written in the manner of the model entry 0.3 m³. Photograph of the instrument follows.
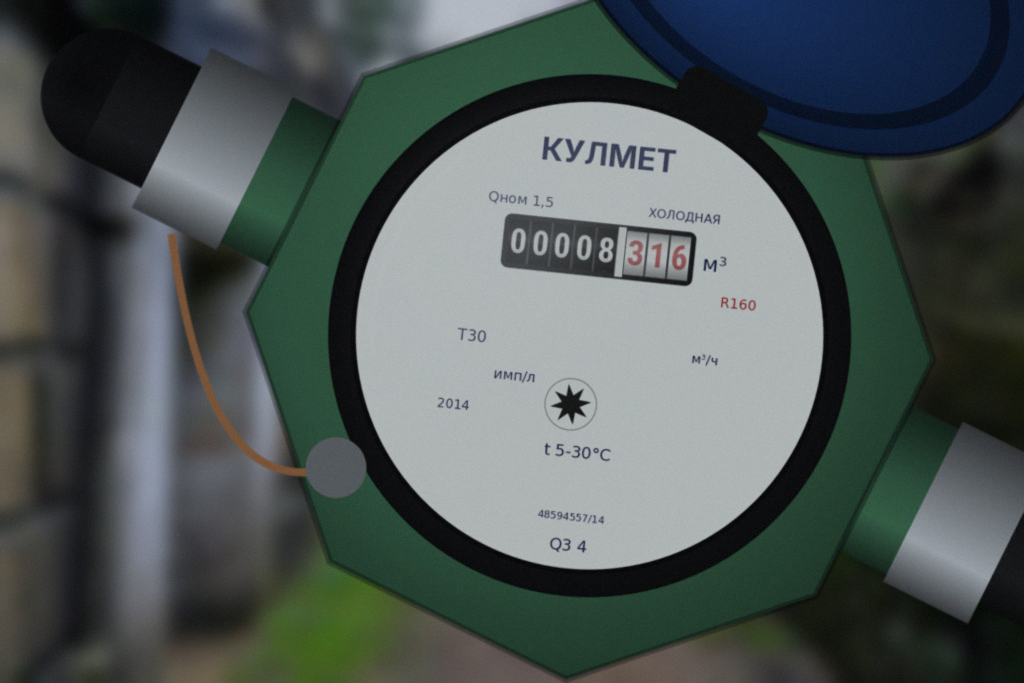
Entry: 8.316 m³
